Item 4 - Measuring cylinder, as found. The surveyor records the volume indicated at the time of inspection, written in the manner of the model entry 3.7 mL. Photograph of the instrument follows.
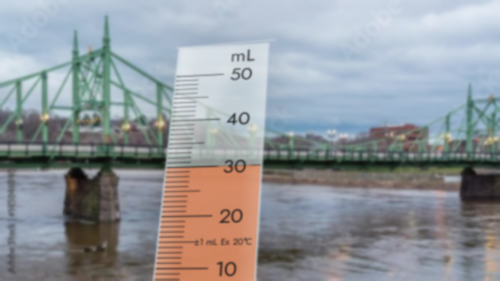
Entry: 30 mL
